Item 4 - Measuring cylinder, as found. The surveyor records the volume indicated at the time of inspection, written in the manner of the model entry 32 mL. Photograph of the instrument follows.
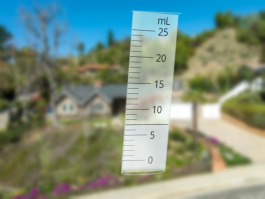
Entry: 7 mL
